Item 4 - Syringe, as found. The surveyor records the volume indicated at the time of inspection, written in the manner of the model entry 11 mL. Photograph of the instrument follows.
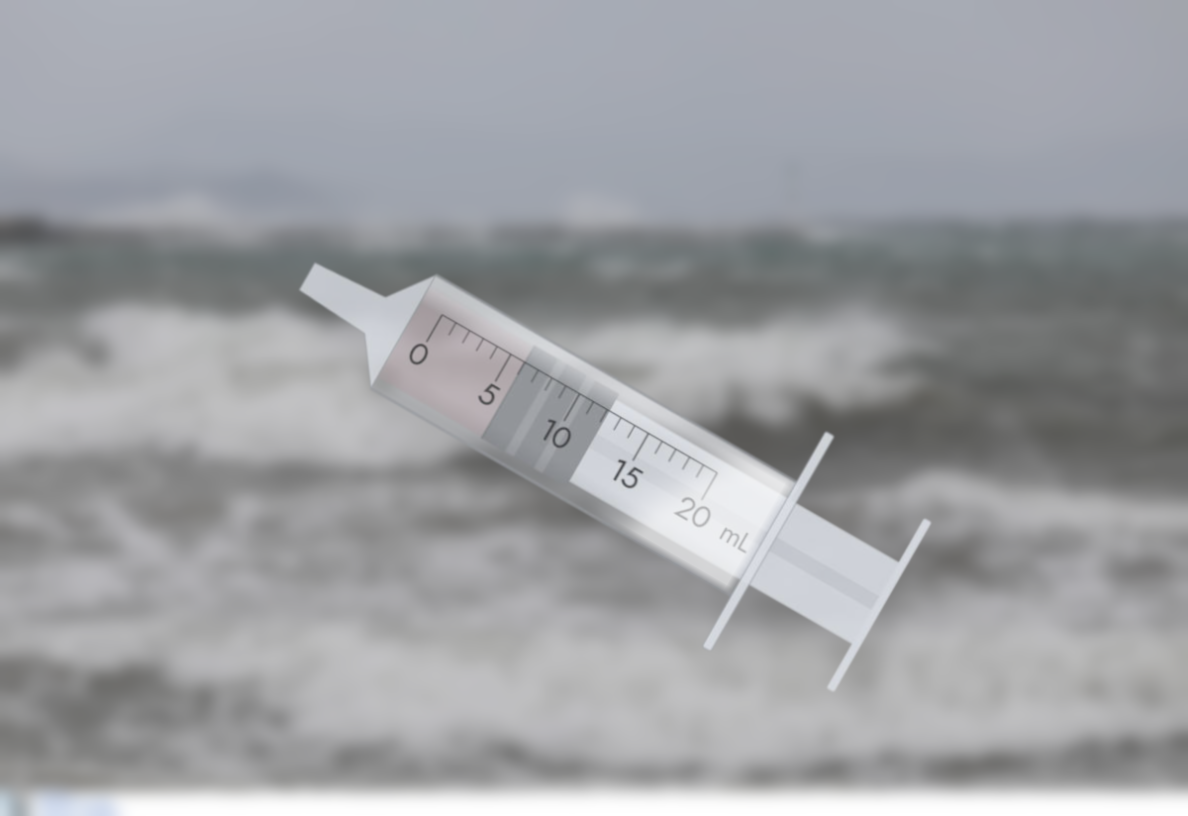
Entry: 6 mL
